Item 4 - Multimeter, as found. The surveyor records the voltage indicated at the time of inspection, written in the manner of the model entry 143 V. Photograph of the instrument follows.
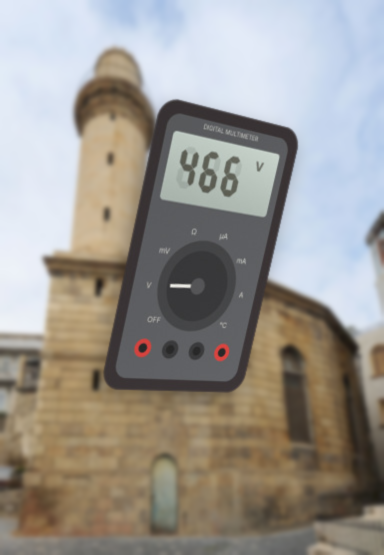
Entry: 466 V
